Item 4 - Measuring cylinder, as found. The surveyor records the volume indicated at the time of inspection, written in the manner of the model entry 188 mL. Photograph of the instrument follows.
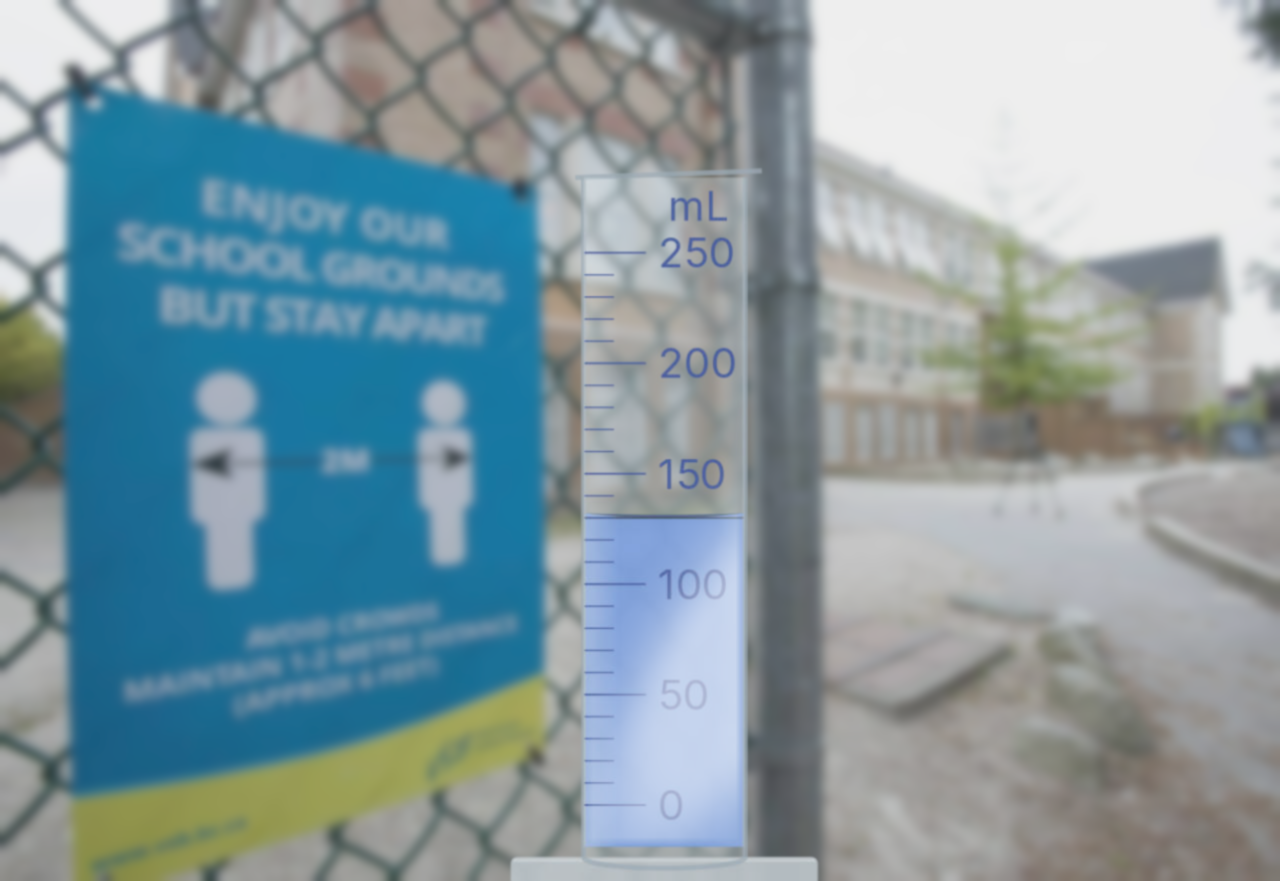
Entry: 130 mL
